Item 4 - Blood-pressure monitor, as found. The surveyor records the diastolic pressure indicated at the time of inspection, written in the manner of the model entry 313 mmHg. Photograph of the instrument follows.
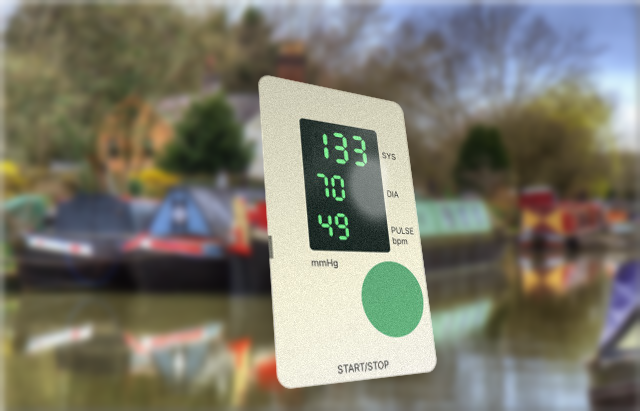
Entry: 70 mmHg
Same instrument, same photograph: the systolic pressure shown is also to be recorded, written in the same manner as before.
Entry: 133 mmHg
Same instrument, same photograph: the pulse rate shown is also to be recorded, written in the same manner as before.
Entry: 49 bpm
